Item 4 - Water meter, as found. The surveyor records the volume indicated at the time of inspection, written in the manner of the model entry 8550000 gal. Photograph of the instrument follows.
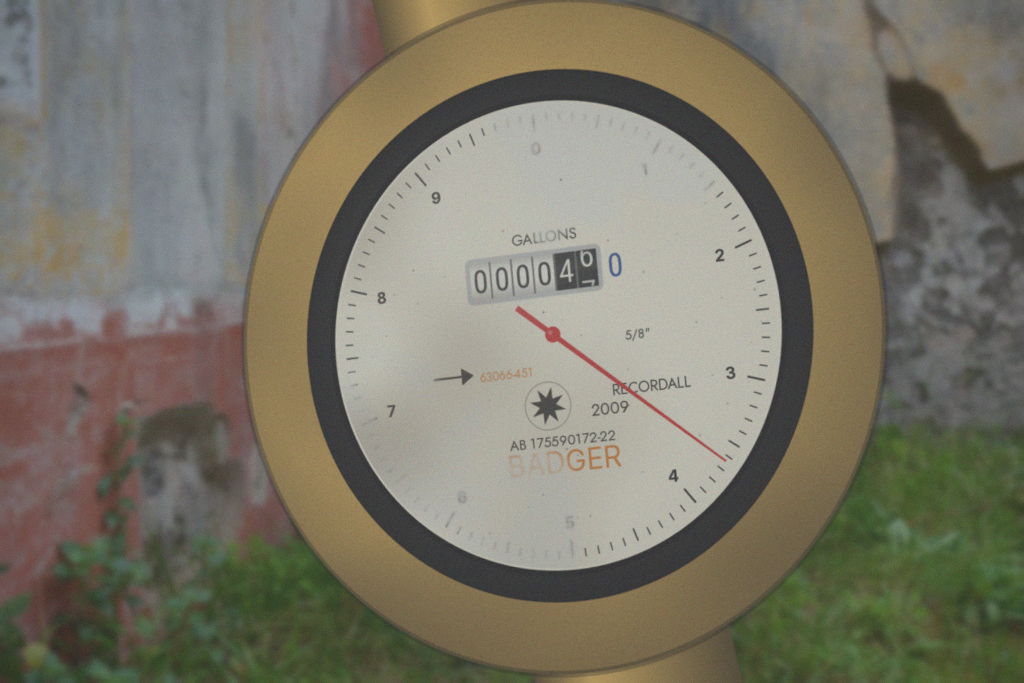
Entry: 463.6 gal
